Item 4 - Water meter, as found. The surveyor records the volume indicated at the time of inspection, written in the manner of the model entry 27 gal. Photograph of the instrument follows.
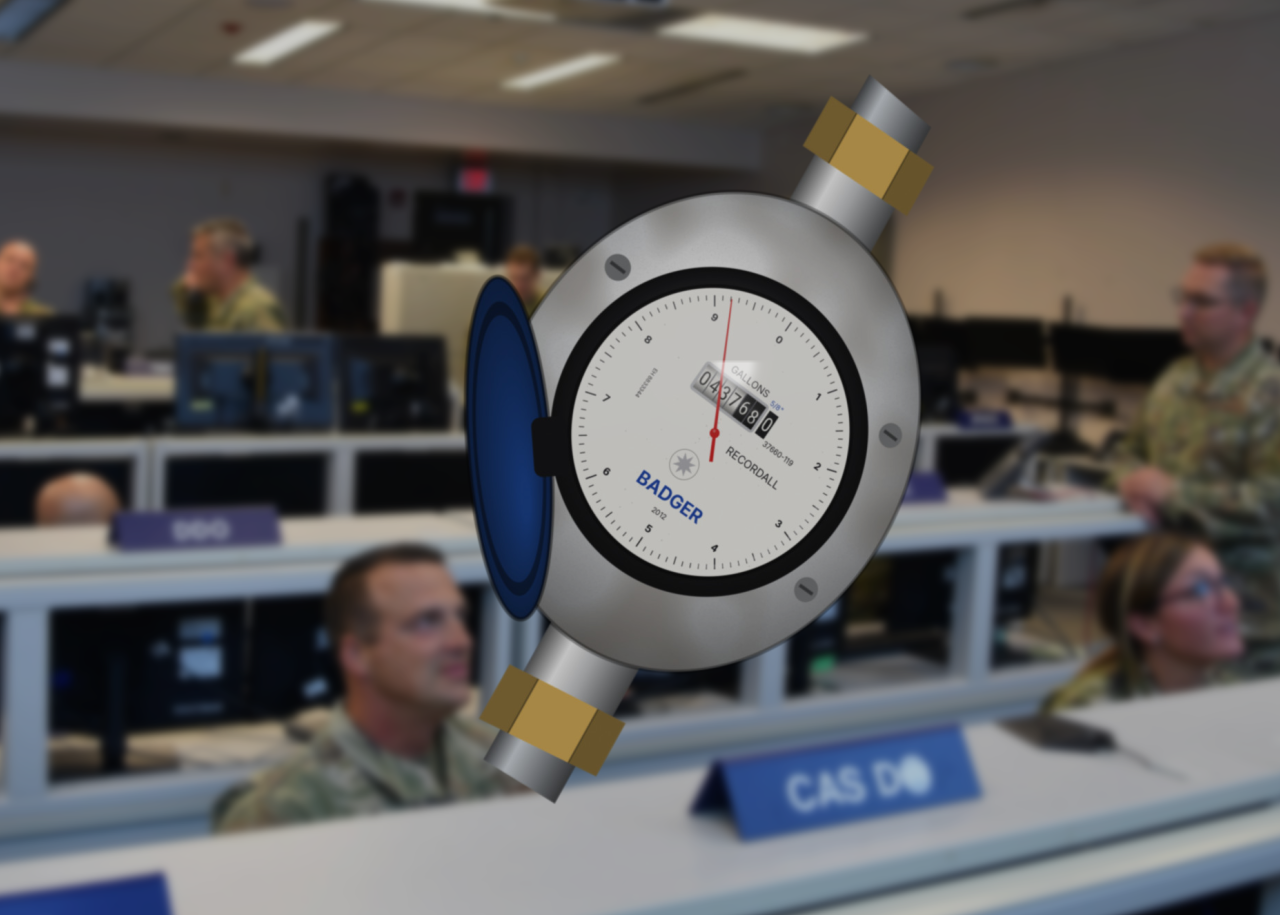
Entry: 437679.2 gal
